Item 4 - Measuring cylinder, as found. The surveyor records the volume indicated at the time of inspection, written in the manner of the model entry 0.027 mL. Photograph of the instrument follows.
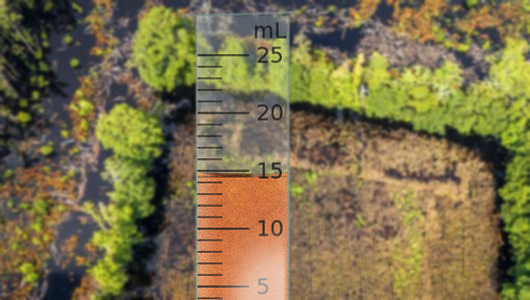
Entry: 14.5 mL
